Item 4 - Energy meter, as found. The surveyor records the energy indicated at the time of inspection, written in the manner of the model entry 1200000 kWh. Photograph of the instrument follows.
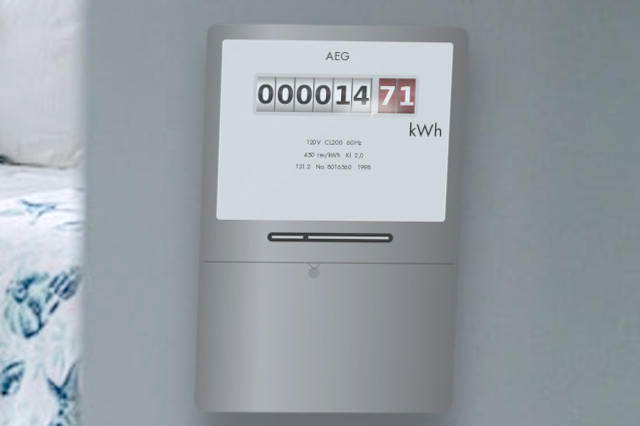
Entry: 14.71 kWh
